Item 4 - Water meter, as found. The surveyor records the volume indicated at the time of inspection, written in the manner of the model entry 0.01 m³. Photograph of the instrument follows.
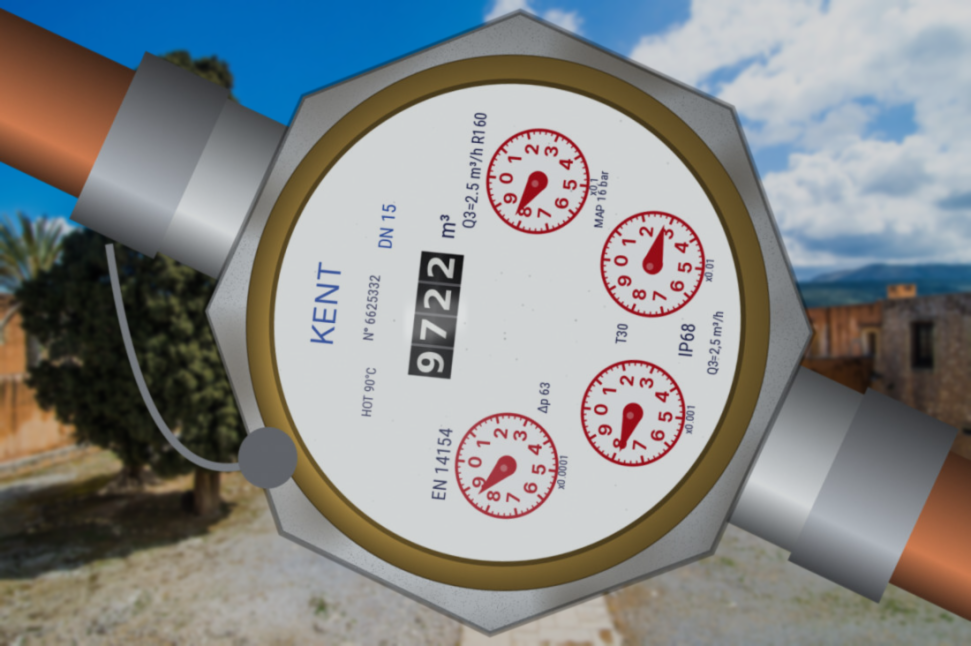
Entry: 9722.8278 m³
